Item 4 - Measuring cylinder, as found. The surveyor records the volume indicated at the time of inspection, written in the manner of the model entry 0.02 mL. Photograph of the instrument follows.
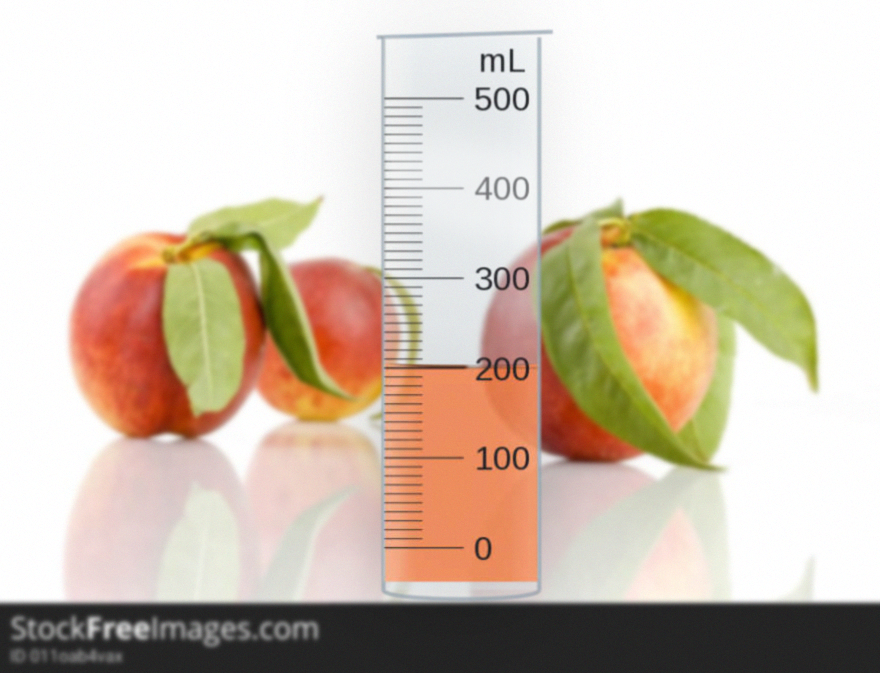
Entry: 200 mL
